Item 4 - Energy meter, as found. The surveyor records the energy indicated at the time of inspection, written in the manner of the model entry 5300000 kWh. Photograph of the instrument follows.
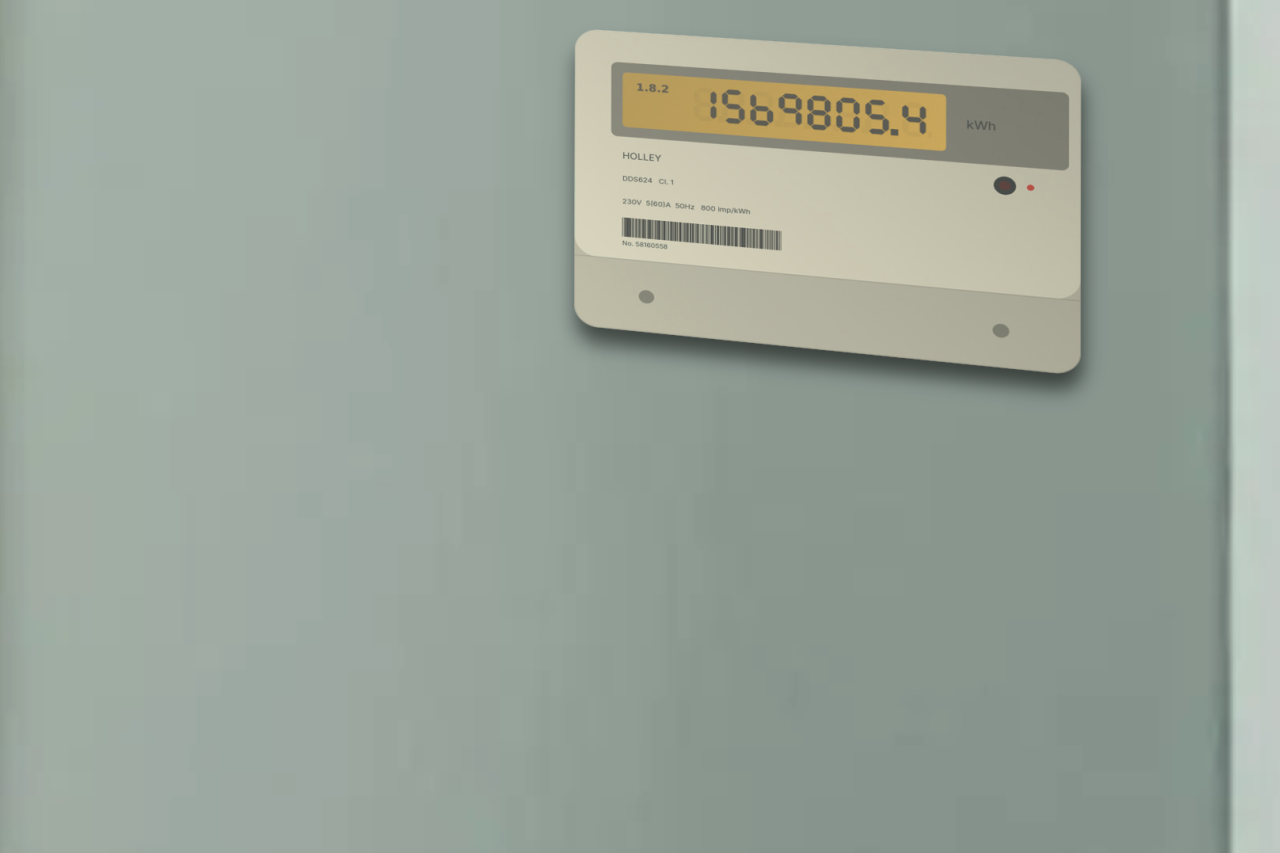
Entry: 1569805.4 kWh
